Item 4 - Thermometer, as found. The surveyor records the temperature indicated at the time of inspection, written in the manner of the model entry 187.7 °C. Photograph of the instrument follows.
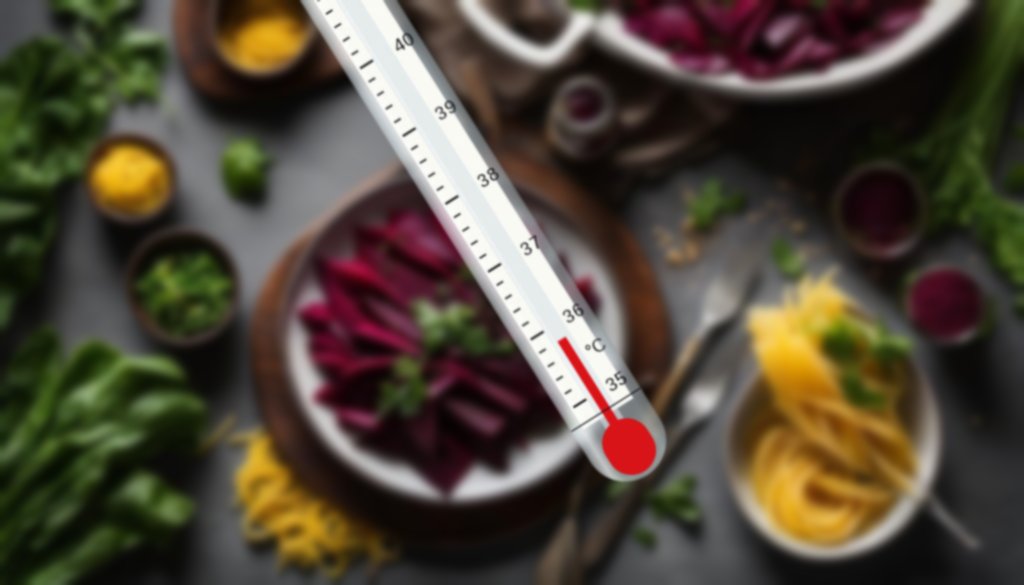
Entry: 35.8 °C
